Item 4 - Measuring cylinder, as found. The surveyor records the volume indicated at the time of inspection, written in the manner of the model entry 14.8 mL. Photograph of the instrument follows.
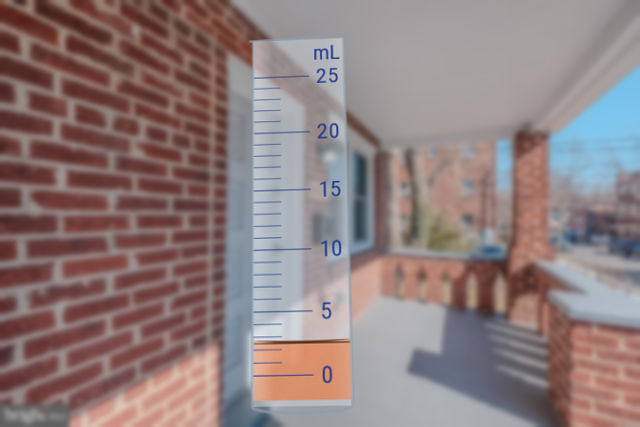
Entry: 2.5 mL
